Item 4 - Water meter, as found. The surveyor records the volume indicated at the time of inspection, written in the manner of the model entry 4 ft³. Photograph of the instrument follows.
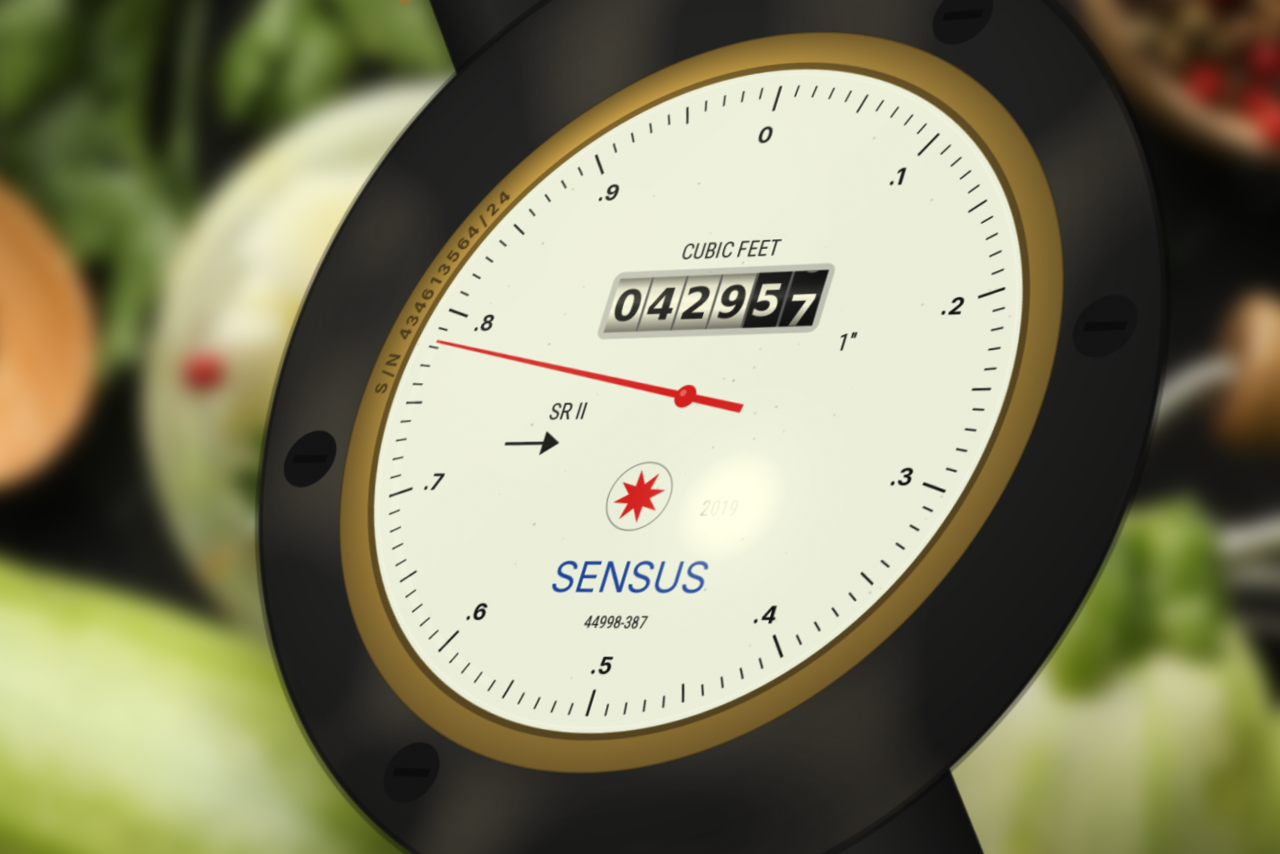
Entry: 42956.78 ft³
